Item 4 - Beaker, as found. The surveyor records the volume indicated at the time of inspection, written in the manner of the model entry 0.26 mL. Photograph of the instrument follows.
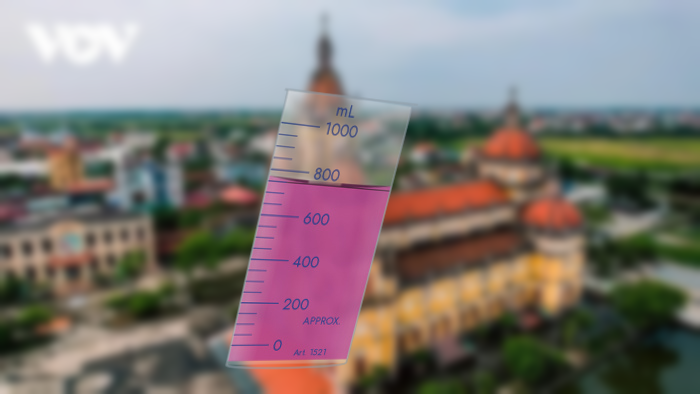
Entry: 750 mL
